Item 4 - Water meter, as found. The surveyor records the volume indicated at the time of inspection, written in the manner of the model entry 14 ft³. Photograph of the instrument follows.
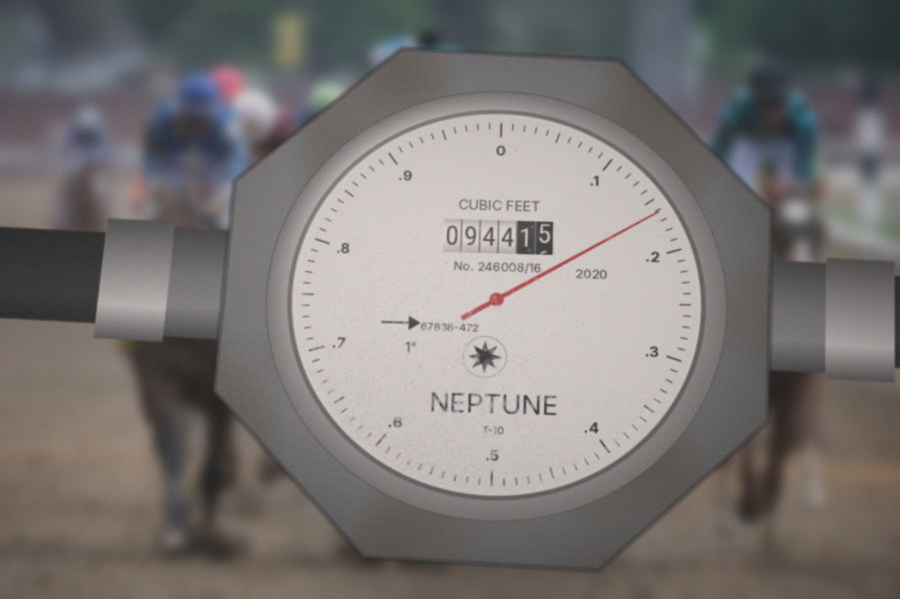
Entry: 94415.16 ft³
